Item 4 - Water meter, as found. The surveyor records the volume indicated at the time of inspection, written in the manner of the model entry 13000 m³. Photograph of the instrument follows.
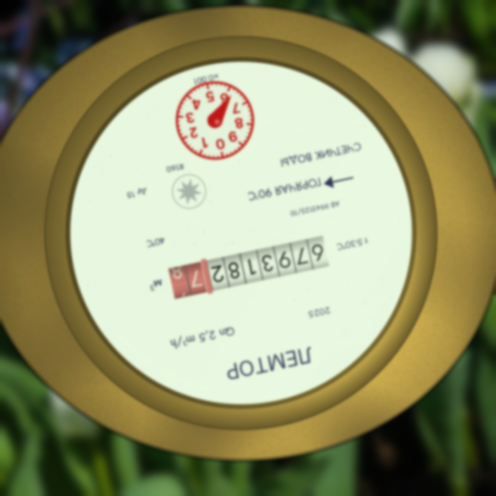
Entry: 6793182.776 m³
